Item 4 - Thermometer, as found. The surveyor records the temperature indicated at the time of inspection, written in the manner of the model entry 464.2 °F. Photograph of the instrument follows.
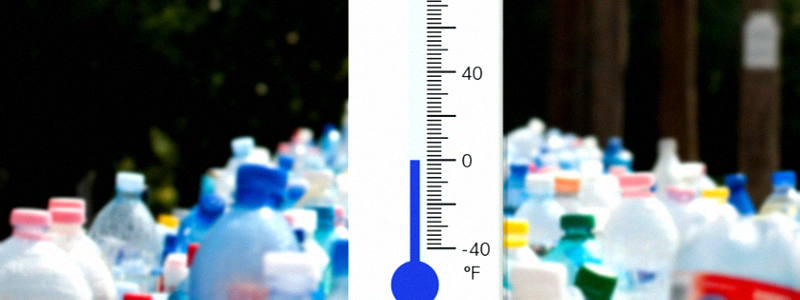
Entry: 0 °F
